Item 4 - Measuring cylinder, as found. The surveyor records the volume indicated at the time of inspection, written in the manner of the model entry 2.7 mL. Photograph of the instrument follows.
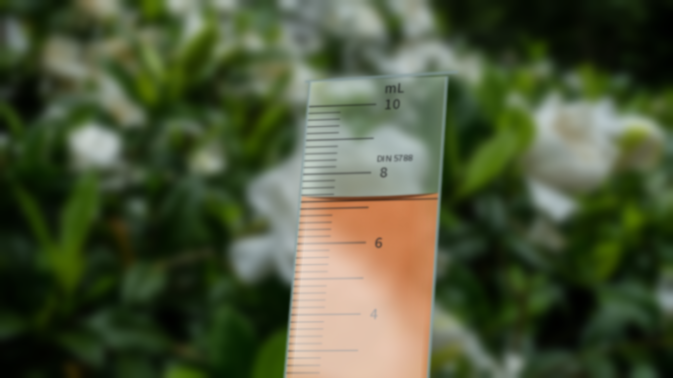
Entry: 7.2 mL
